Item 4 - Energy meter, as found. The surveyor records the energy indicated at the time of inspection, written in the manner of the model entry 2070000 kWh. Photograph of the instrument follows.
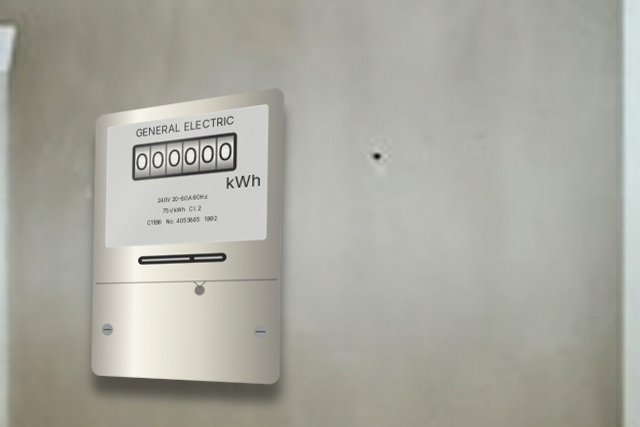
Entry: 0 kWh
